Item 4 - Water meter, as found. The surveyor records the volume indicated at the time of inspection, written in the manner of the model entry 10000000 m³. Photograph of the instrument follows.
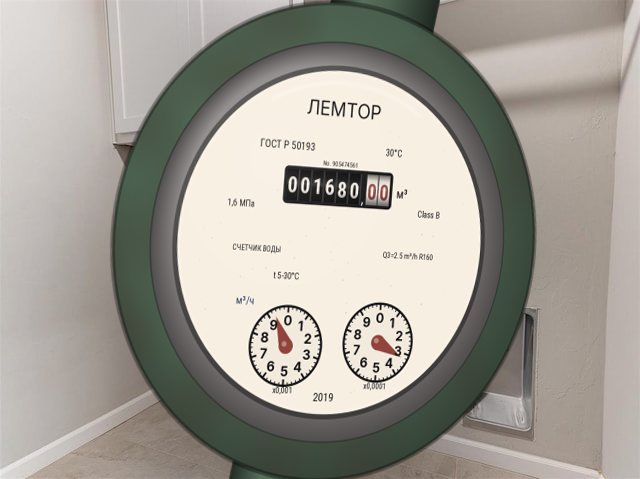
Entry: 1679.9993 m³
